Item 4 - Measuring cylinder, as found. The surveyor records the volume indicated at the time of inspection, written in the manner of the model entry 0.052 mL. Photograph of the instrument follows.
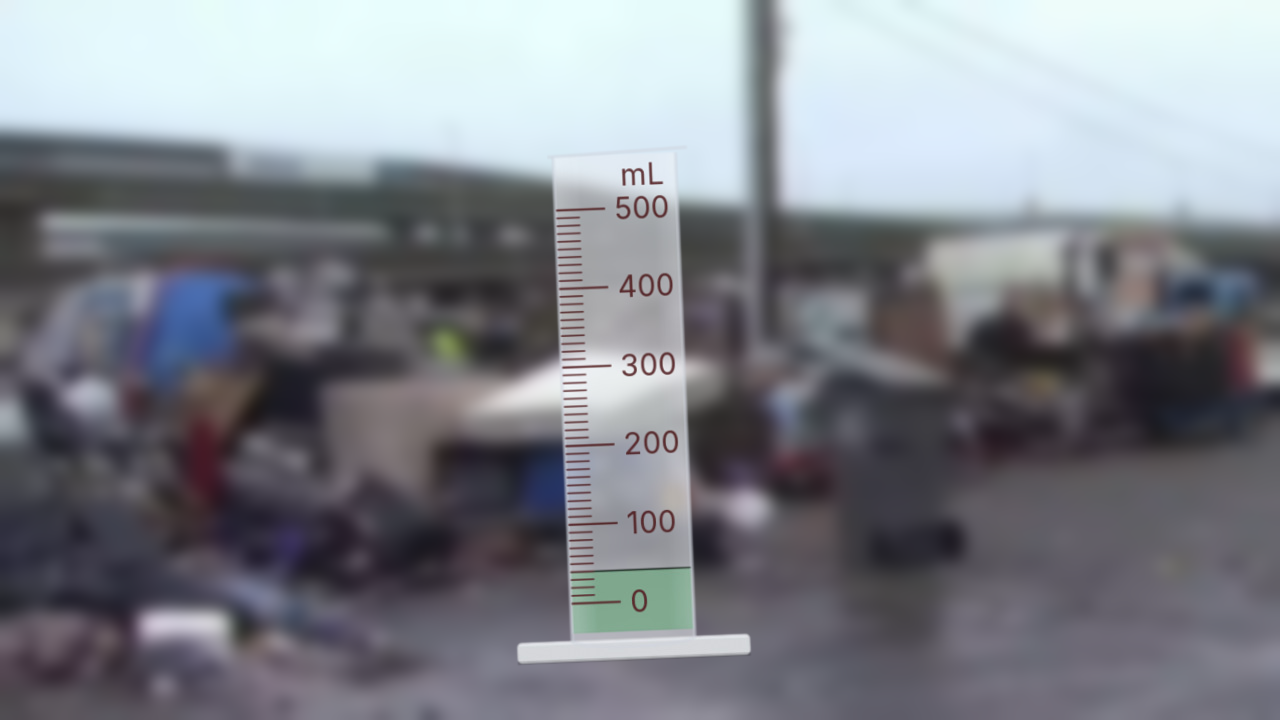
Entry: 40 mL
